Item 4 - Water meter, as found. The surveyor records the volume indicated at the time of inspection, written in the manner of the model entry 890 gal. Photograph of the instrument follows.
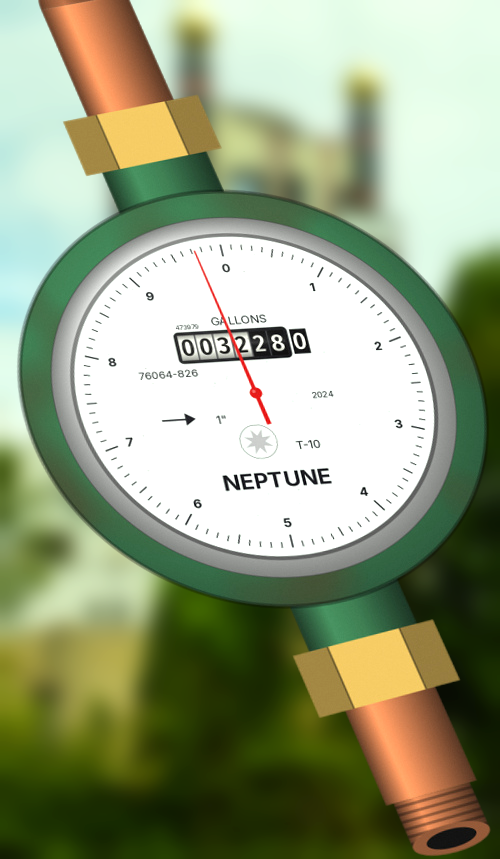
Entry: 32279.7 gal
